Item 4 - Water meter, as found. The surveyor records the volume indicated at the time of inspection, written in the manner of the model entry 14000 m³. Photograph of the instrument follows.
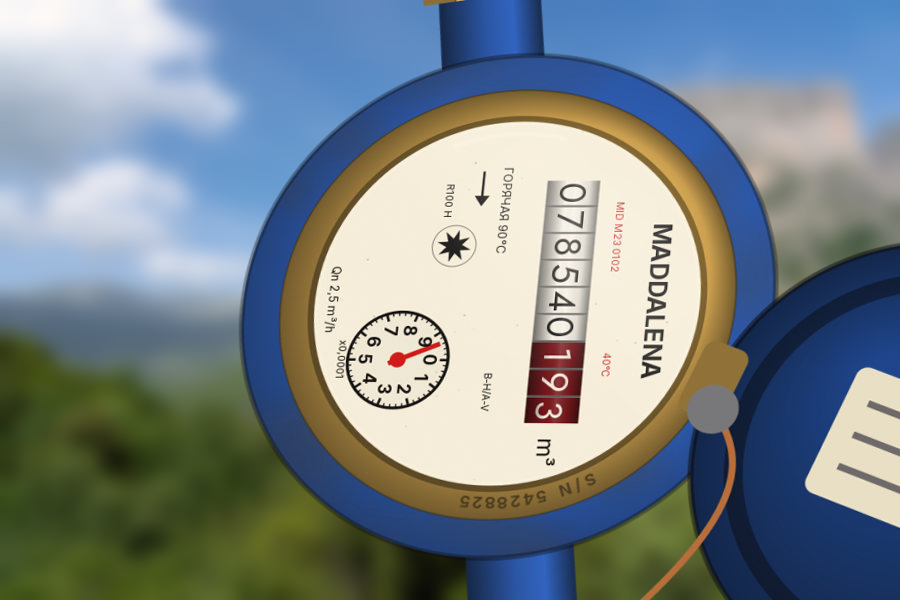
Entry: 78540.1929 m³
